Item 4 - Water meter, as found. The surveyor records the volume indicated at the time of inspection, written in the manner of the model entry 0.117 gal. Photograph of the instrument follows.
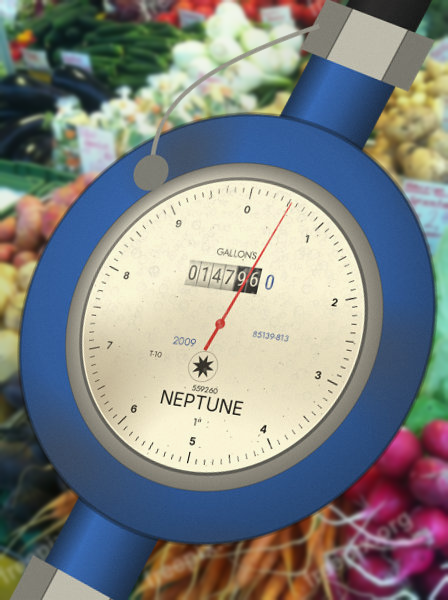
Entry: 147960.5 gal
